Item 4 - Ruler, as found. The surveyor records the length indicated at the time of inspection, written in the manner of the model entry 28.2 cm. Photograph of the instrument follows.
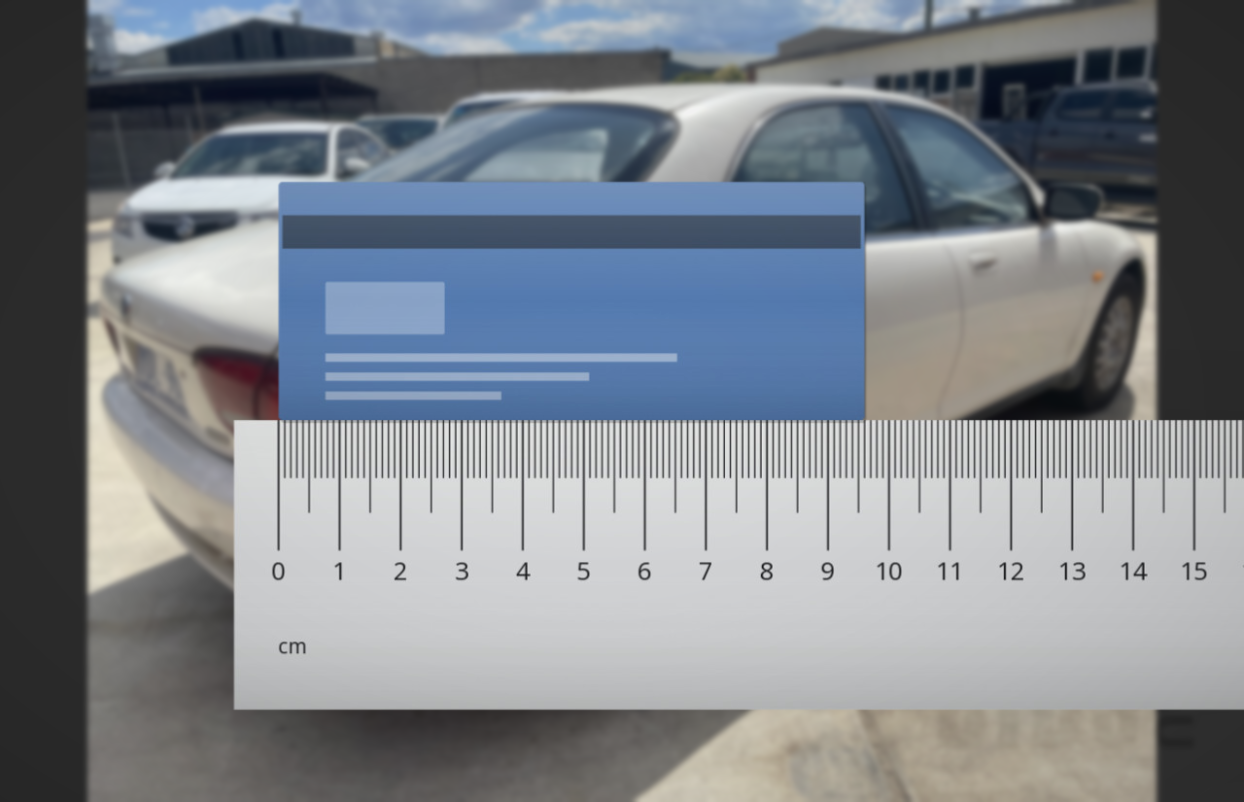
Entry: 9.6 cm
